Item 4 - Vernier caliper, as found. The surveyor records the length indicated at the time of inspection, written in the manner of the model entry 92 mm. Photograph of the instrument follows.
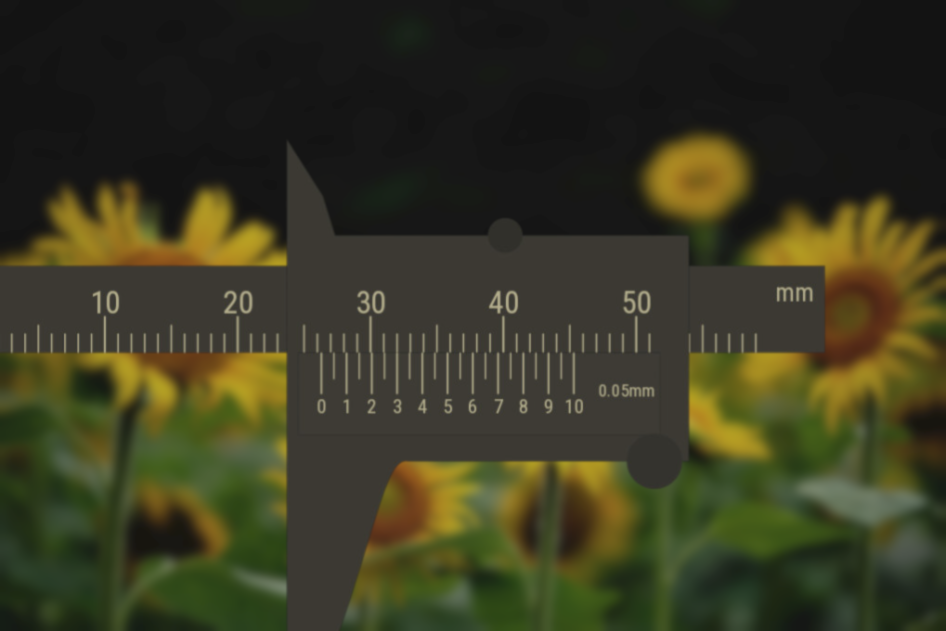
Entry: 26.3 mm
